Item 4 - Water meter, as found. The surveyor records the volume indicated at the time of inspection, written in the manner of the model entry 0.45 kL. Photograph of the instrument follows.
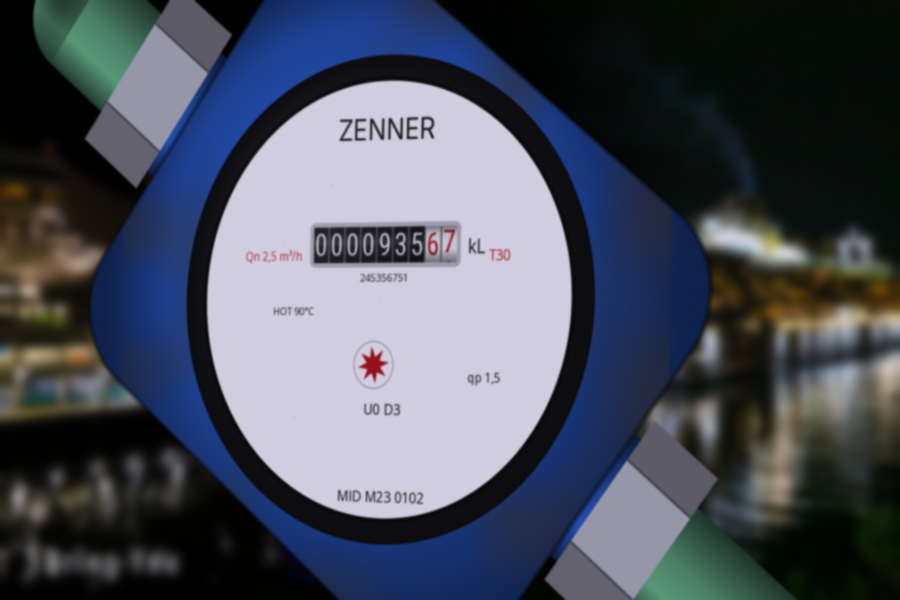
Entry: 935.67 kL
